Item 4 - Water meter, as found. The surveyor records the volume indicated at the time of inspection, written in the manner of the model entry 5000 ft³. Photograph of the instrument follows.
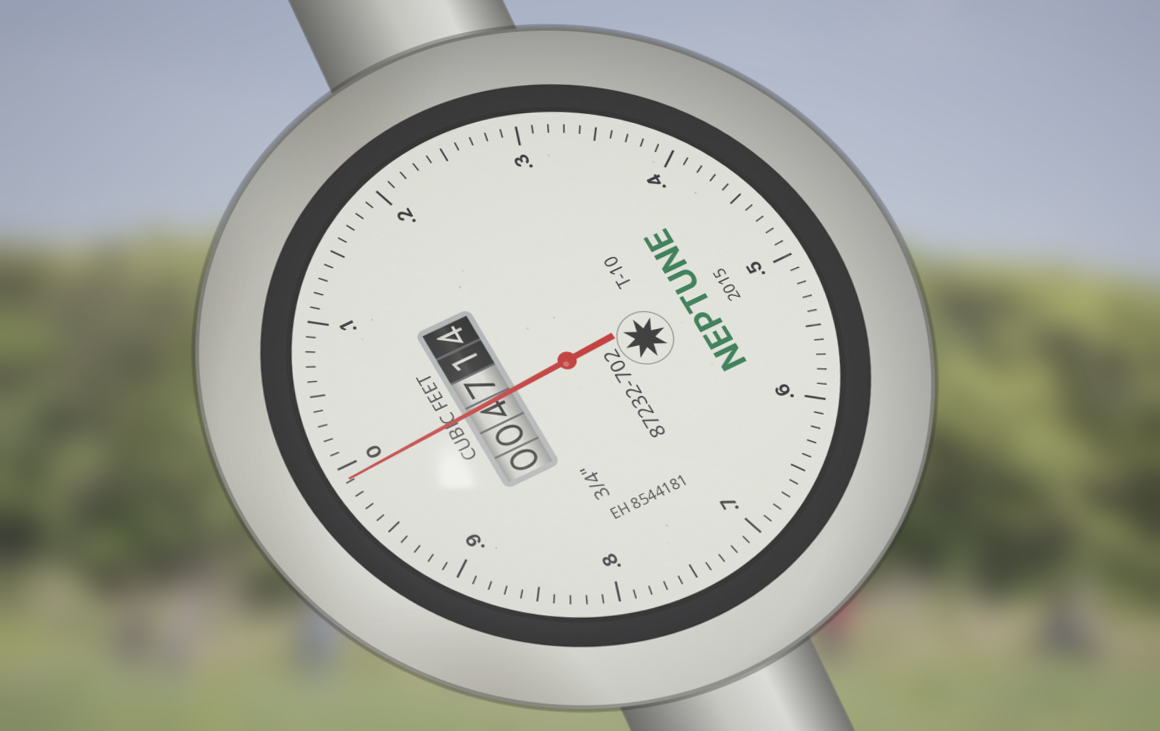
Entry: 4713.99 ft³
